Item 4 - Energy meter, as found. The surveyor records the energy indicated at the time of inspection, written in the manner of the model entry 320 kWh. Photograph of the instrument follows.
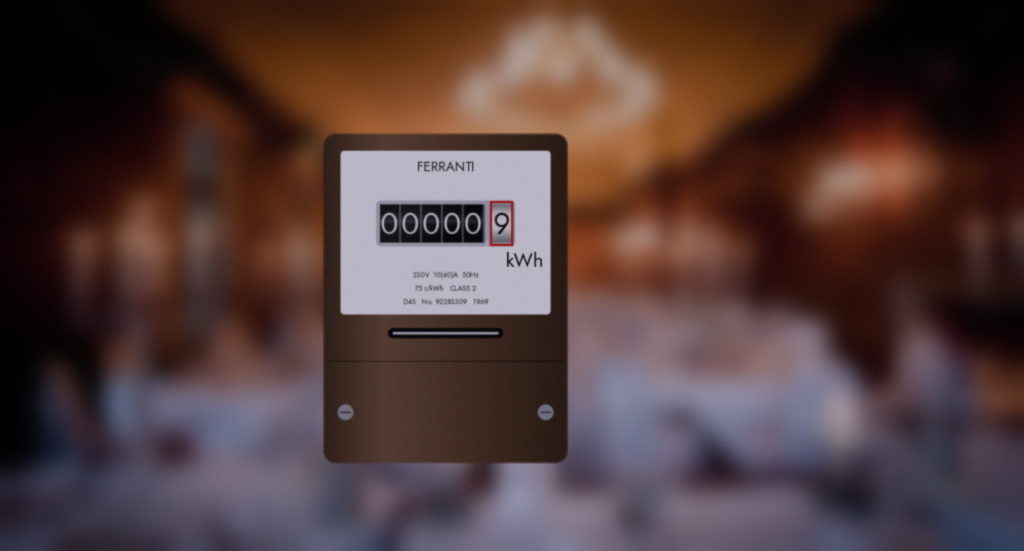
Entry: 0.9 kWh
